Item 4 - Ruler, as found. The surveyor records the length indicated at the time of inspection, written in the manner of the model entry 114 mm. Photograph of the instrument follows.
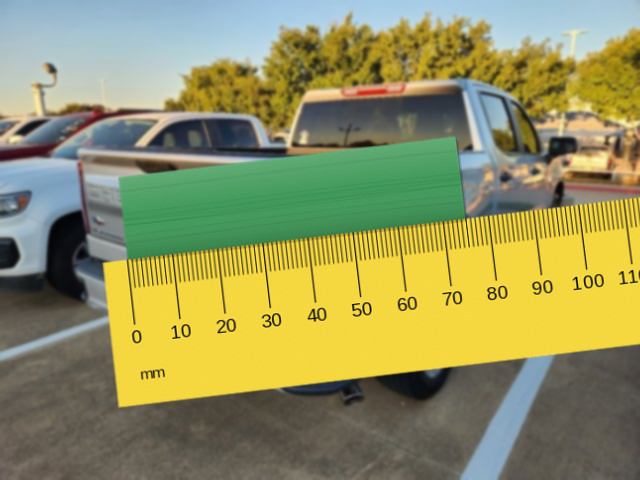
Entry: 75 mm
